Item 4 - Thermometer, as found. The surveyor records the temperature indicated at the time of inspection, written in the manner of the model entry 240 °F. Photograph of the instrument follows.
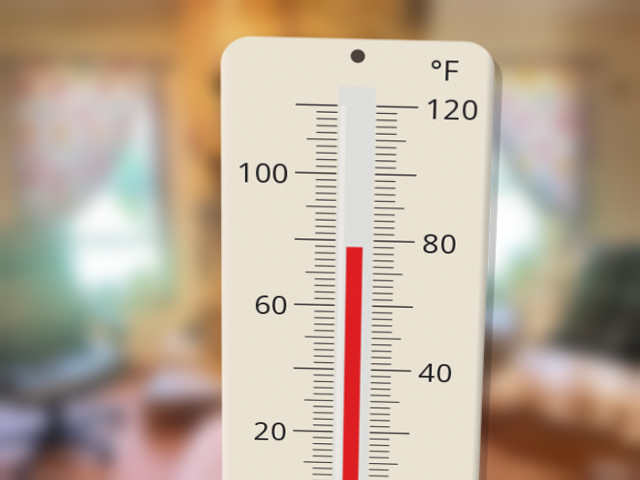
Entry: 78 °F
